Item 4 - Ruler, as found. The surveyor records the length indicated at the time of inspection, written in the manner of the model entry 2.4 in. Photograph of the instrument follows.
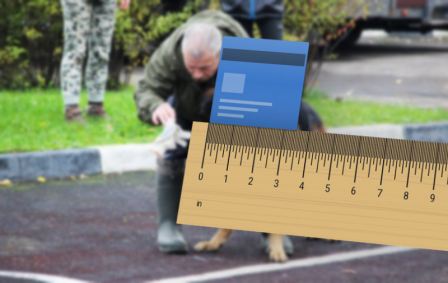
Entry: 3.5 in
